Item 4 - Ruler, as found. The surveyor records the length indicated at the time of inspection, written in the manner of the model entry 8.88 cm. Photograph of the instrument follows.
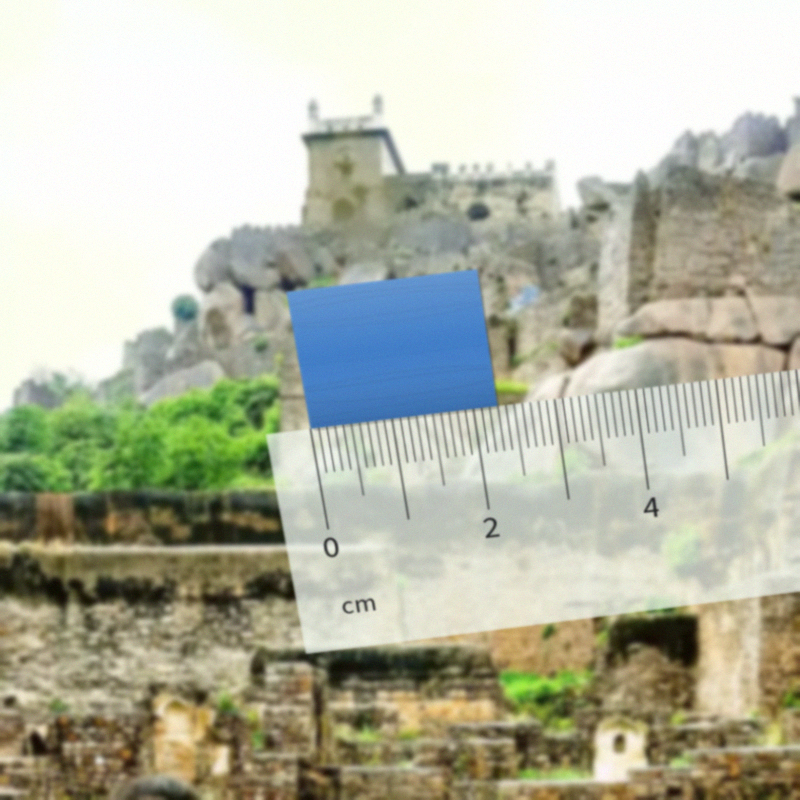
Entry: 2.3 cm
